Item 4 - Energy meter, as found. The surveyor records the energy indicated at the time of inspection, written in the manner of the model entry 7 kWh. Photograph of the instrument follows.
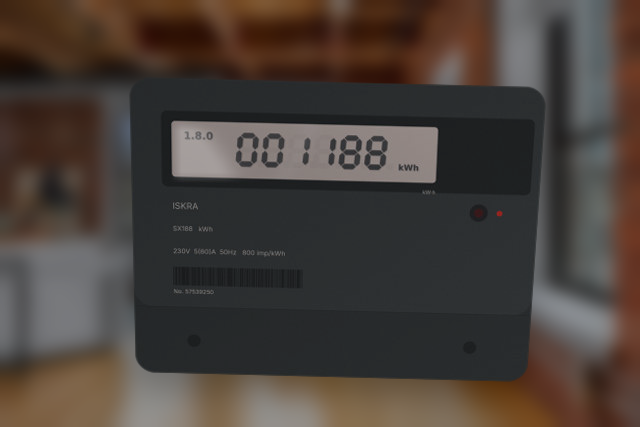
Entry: 1188 kWh
